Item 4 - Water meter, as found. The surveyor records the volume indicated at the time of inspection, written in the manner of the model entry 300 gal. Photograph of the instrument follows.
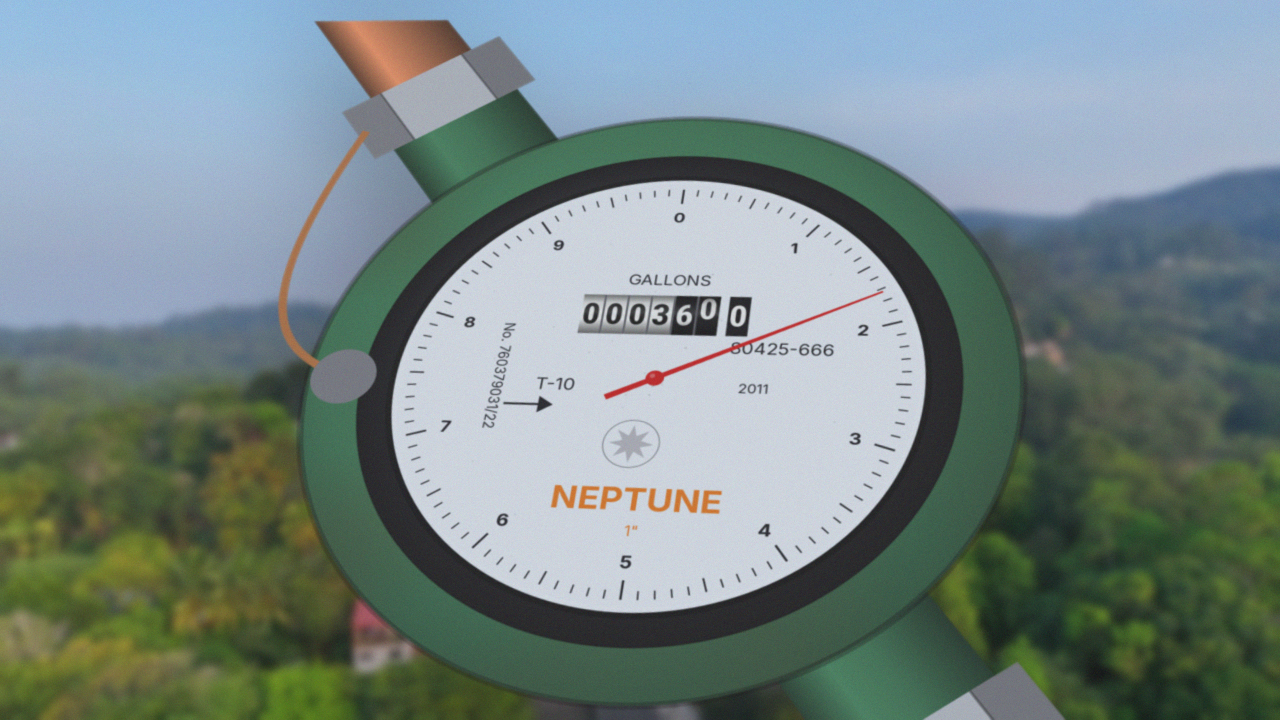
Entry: 3601.7 gal
